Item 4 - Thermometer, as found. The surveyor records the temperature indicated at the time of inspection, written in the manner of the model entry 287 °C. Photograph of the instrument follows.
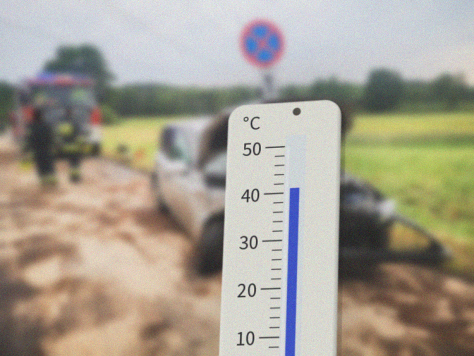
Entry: 41 °C
